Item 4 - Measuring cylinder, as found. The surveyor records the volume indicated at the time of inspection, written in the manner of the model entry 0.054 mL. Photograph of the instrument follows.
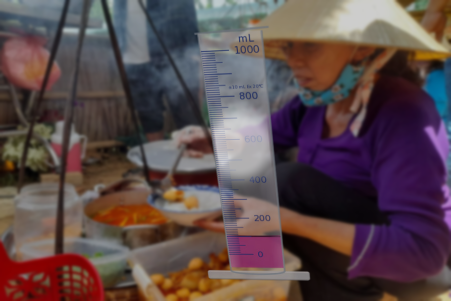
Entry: 100 mL
